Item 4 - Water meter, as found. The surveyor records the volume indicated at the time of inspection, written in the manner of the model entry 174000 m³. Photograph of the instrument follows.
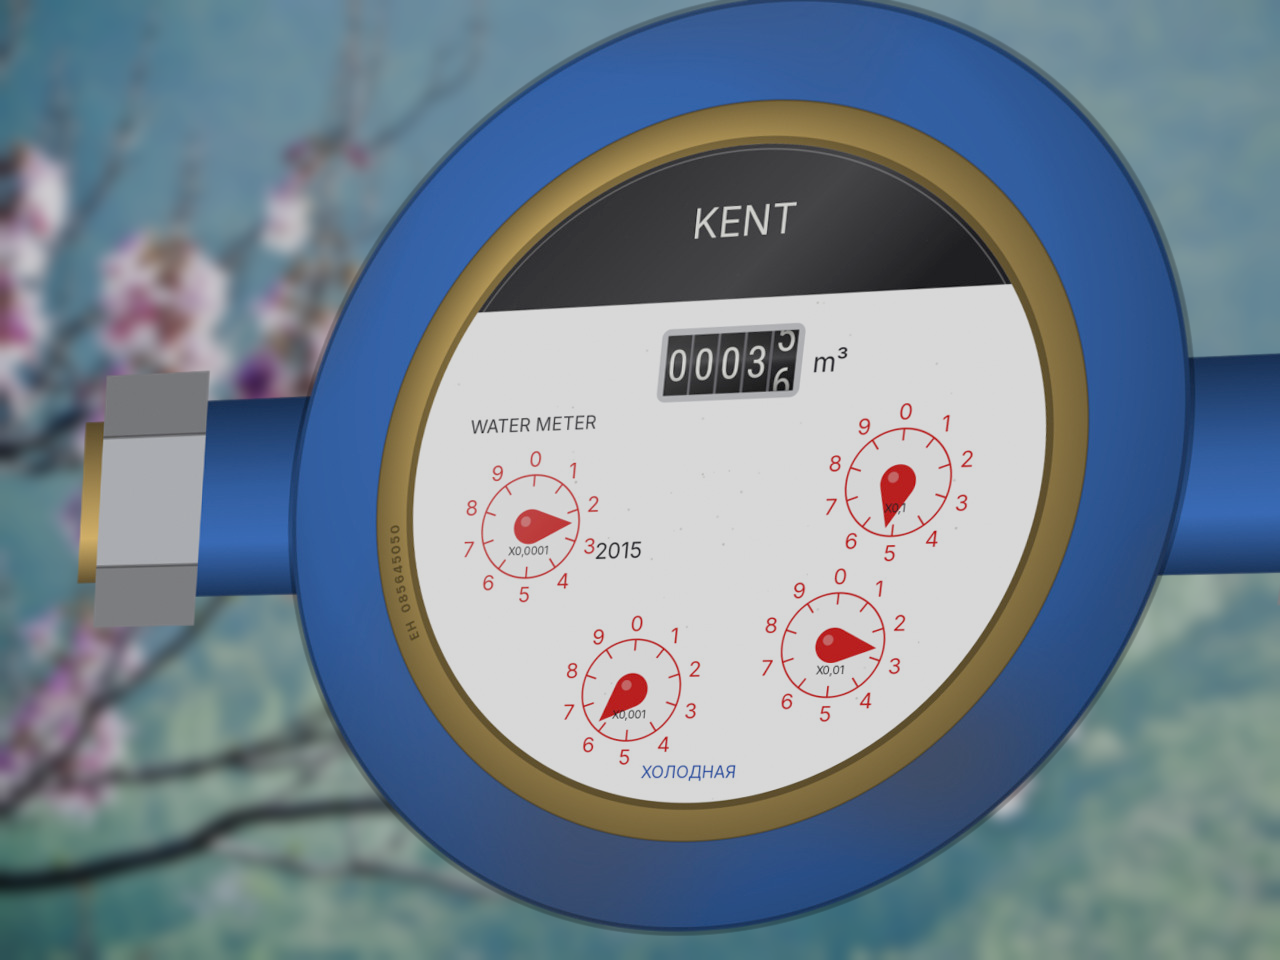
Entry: 35.5262 m³
